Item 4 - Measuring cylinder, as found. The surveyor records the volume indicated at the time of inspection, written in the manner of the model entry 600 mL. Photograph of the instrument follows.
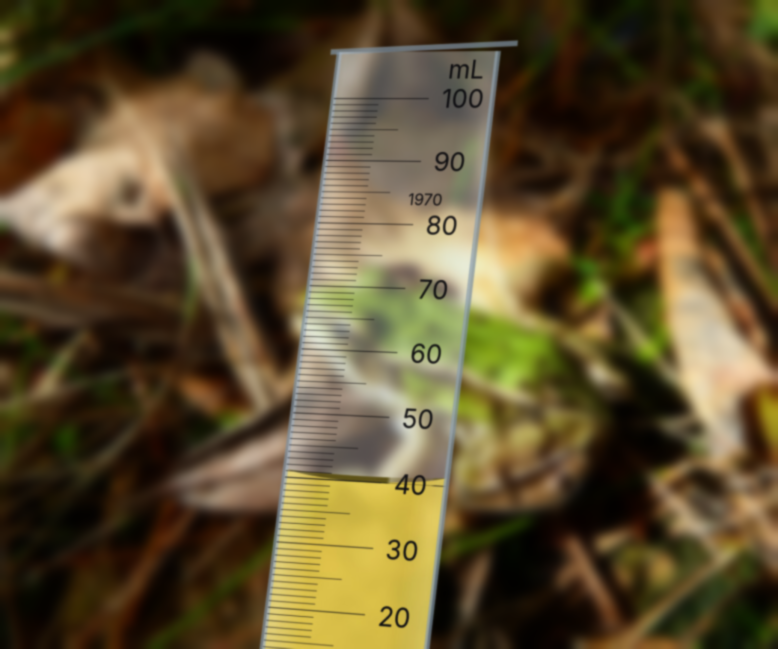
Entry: 40 mL
